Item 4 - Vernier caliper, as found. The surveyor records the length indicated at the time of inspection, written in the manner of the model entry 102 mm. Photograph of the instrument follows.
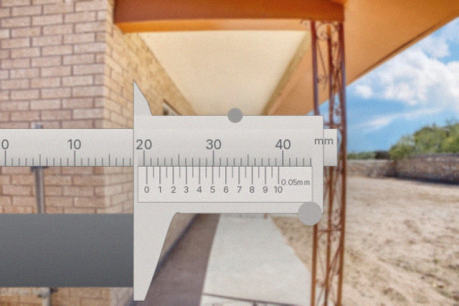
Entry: 20.4 mm
